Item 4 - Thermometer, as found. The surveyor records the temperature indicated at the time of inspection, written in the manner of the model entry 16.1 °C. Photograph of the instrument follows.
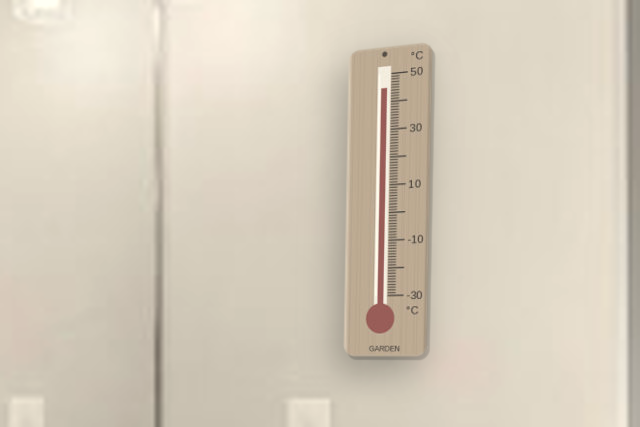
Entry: 45 °C
